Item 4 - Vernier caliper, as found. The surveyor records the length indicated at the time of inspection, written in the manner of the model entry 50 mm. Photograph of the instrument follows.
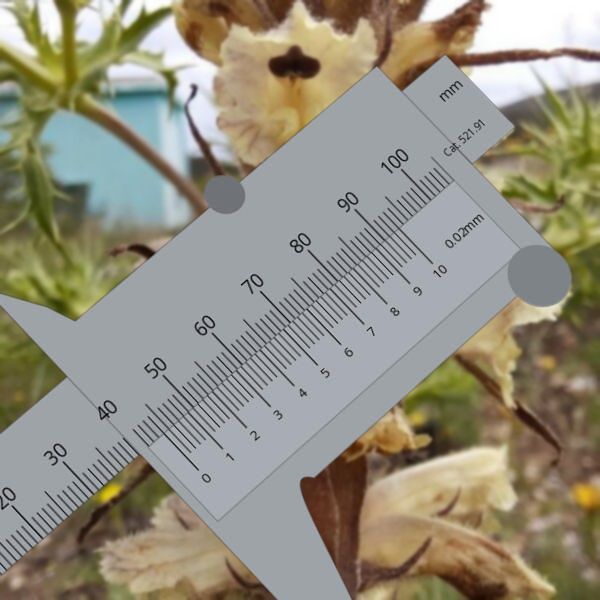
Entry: 44.0 mm
